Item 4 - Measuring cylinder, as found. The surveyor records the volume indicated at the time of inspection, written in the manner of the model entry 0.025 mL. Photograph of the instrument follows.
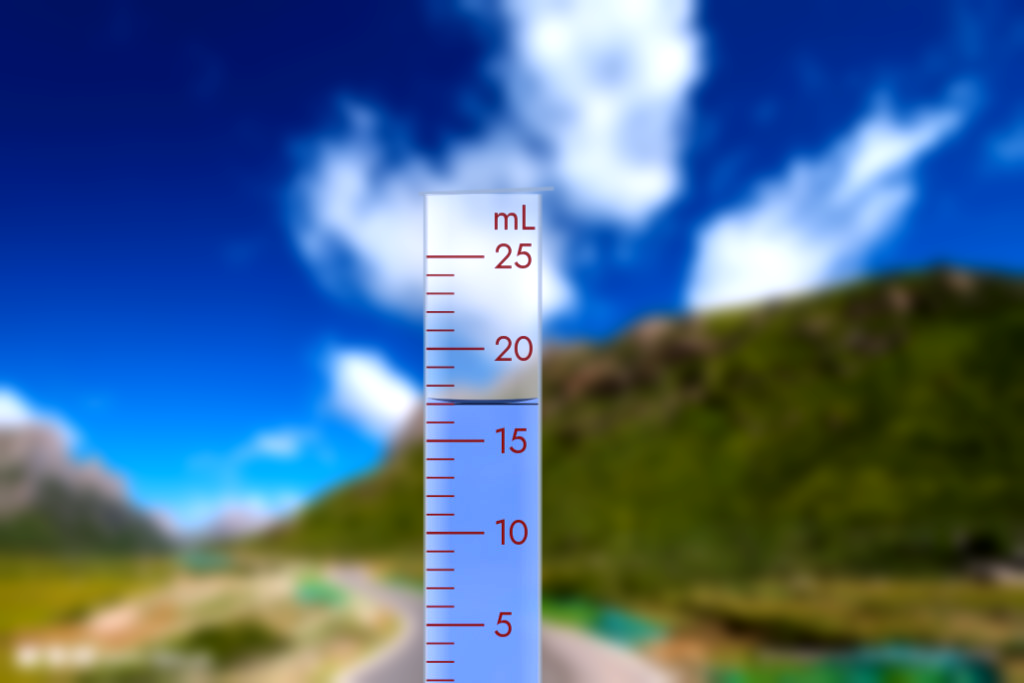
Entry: 17 mL
